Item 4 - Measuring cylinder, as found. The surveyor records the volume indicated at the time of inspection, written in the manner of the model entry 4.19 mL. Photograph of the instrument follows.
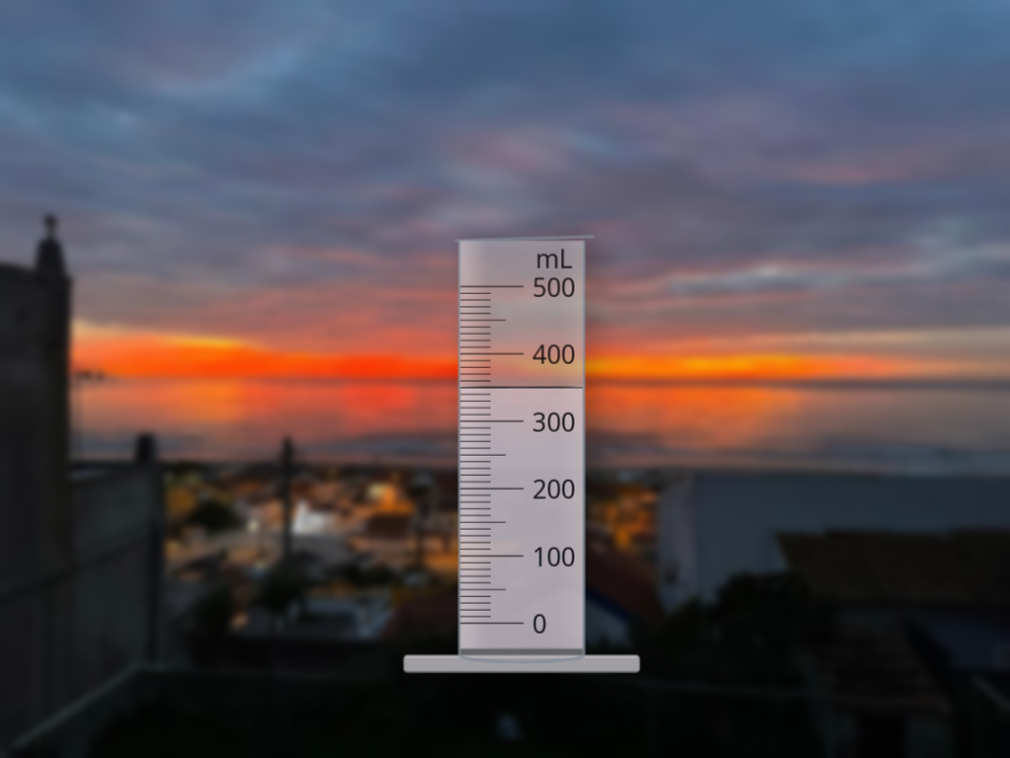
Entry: 350 mL
